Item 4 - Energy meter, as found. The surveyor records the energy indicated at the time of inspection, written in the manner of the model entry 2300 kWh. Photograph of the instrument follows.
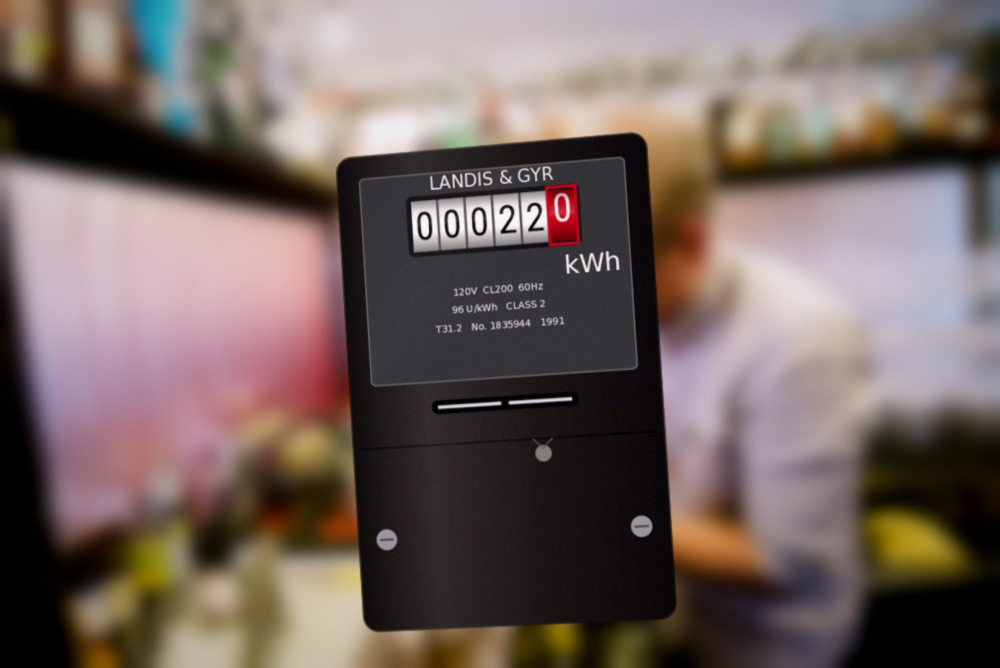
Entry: 22.0 kWh
